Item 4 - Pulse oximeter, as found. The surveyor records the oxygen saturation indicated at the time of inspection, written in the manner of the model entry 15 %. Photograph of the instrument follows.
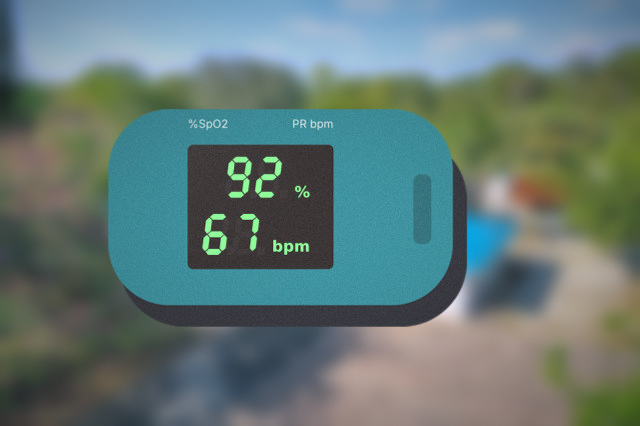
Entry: 92 %
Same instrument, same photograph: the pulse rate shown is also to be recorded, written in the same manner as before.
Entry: 67 bpm
